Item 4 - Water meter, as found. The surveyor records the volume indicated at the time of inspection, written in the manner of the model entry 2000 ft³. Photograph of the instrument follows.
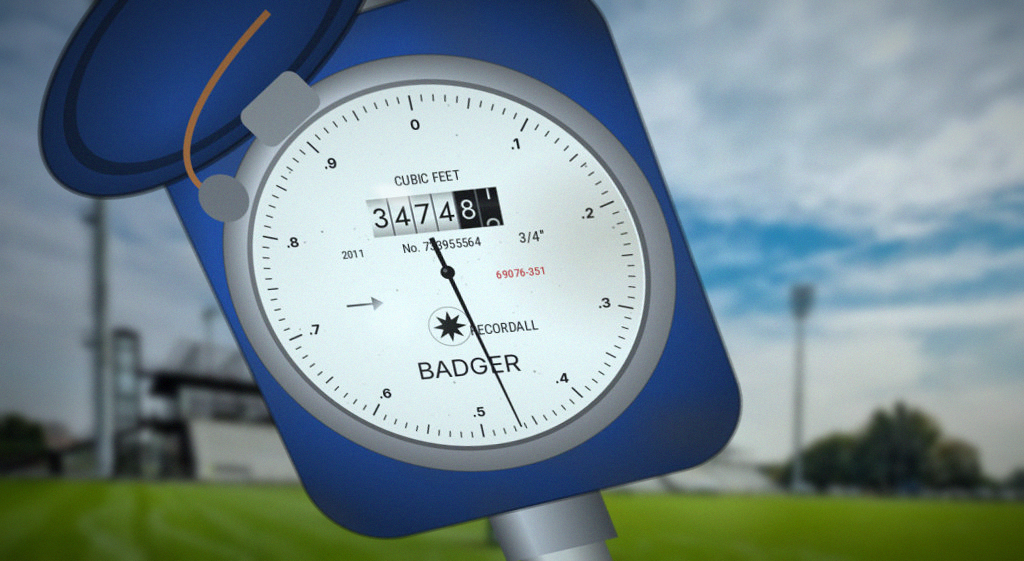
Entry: 347481.46 ft³
